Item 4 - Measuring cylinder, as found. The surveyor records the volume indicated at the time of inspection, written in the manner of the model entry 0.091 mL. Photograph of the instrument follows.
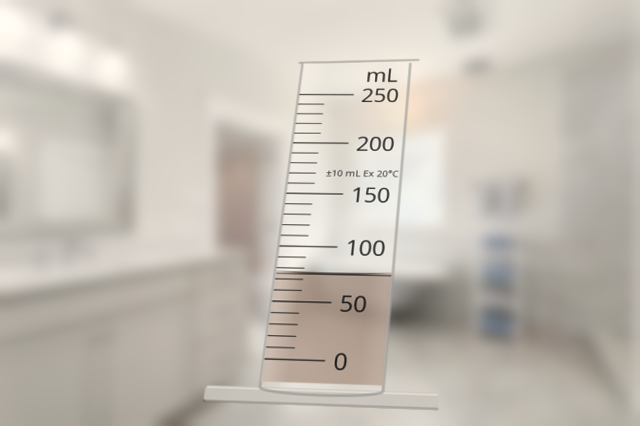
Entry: 75 mL
